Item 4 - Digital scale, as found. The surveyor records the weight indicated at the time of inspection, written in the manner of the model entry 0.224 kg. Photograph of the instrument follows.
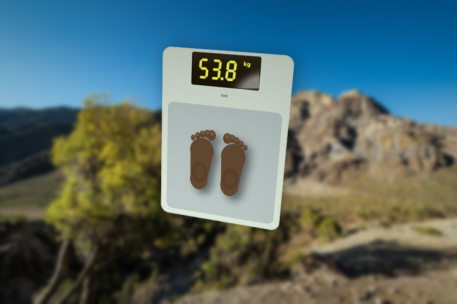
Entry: 53.8 kg
